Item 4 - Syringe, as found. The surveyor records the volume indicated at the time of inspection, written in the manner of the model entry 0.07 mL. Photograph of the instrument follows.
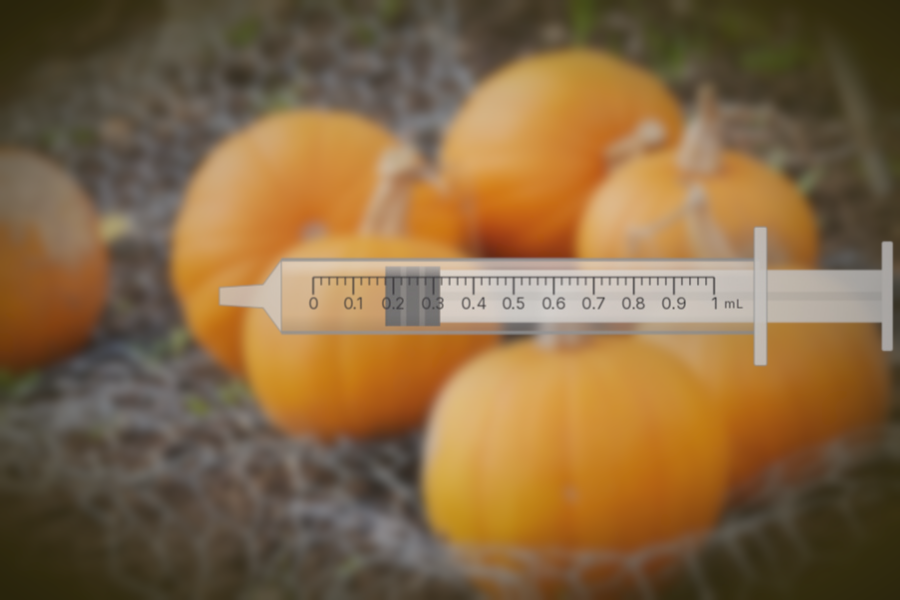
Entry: 0.18 mL
